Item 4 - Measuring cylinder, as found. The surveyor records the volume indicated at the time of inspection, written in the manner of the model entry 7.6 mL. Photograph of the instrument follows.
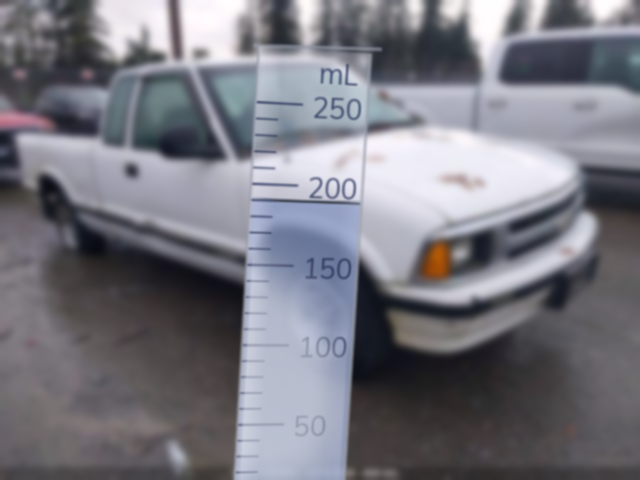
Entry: 190 mL
